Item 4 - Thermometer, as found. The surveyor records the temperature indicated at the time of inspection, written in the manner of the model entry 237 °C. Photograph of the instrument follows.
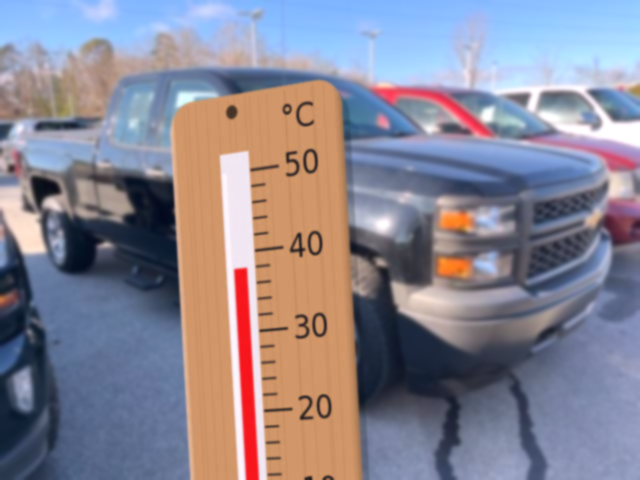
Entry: 38 °C
